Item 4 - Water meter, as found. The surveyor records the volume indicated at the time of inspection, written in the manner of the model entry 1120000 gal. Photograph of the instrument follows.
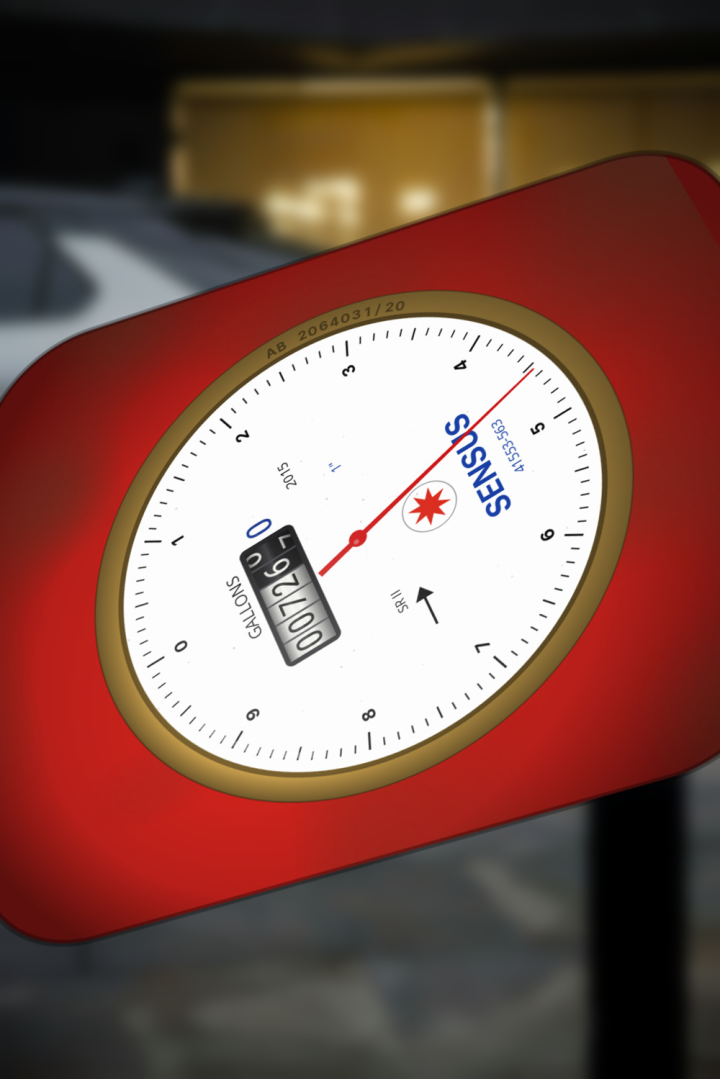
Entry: 72664.5 gal
